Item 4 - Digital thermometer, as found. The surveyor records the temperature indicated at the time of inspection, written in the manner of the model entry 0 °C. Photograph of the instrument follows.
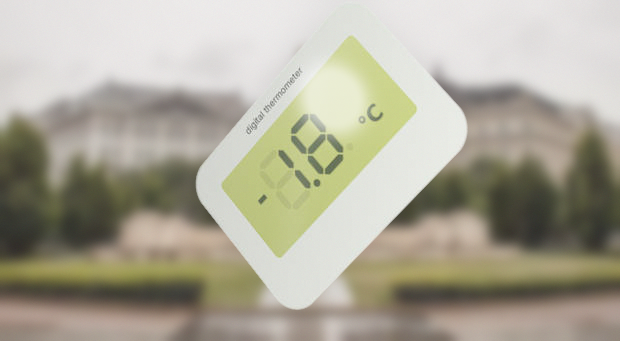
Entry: -1.8 °C
